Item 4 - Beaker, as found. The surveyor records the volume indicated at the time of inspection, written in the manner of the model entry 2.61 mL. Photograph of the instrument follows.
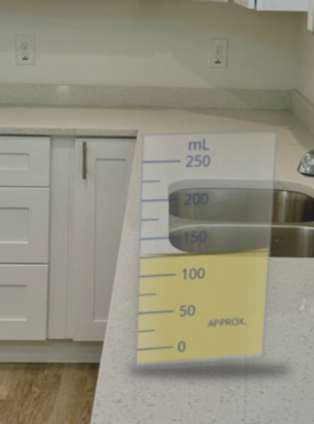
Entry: 125 mL
